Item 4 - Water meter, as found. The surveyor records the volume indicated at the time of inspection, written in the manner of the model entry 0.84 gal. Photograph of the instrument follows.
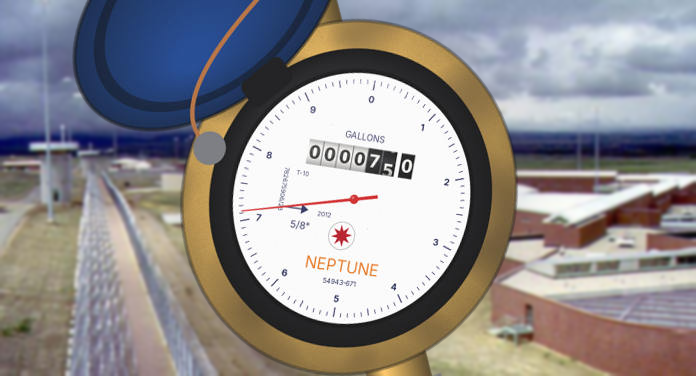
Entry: 747.1 gal
